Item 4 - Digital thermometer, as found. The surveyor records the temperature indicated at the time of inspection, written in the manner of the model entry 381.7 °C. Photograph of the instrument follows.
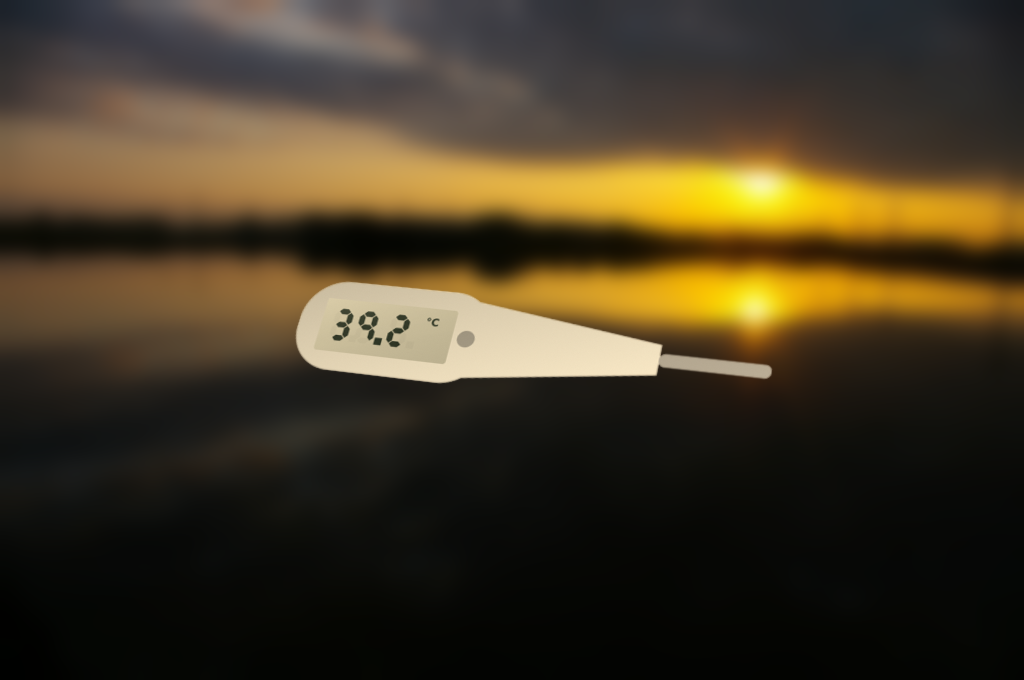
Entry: 39.2 °C
